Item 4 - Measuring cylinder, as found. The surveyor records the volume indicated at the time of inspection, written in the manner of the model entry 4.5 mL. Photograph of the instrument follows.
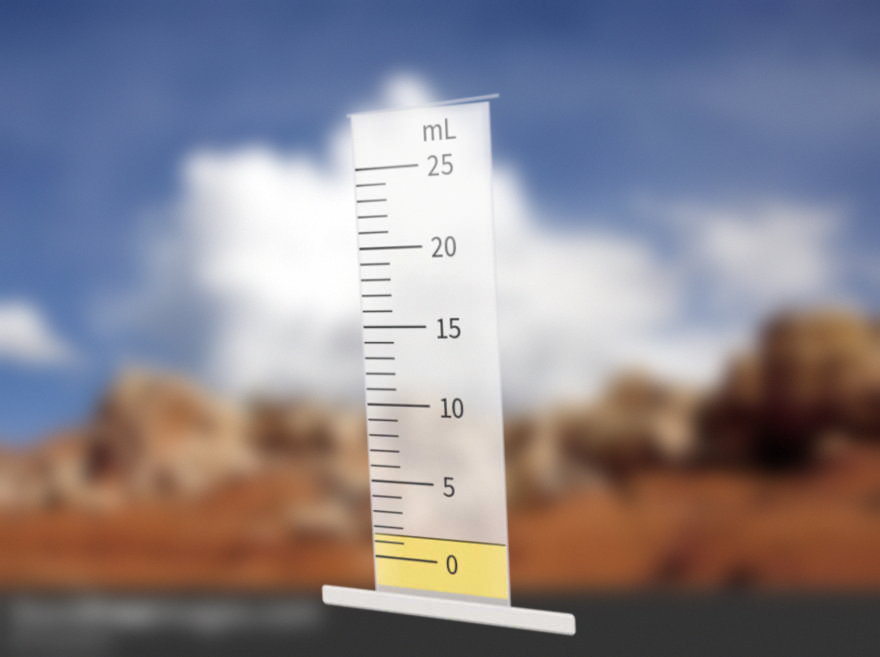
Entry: 1.5 mL
